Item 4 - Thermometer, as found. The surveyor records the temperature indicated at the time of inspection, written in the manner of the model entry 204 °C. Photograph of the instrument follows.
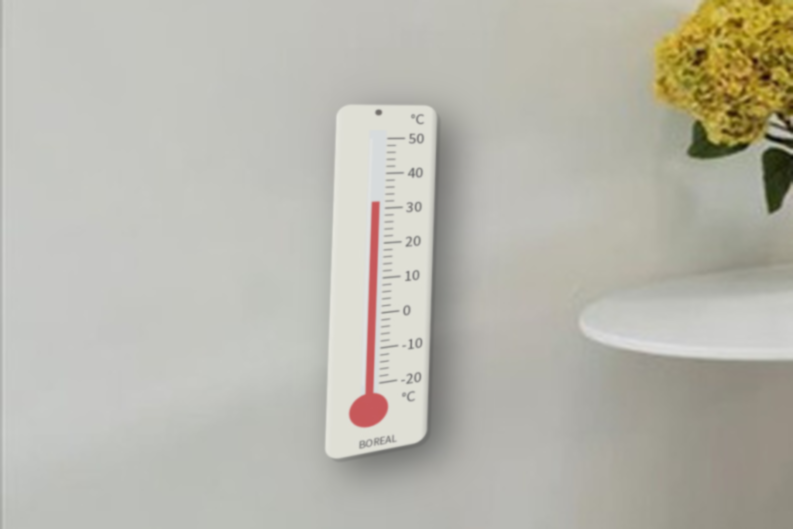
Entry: 32 °C
